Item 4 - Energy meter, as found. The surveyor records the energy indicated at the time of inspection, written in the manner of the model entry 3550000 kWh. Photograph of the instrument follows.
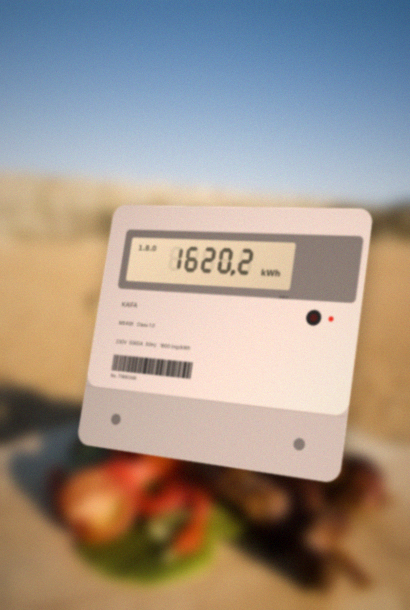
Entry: 1620.2 kWh
